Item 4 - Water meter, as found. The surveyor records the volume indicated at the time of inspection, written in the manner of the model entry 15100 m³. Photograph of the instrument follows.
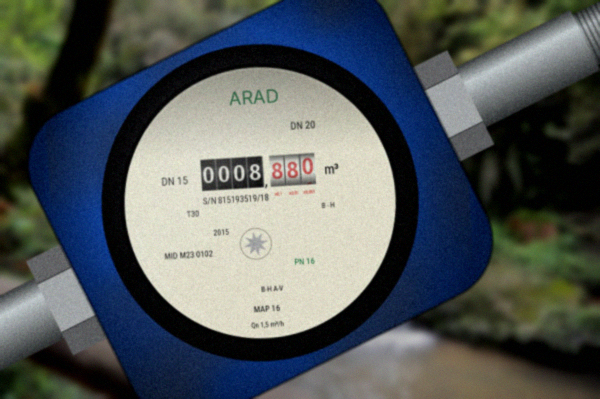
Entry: 8.880 m³
